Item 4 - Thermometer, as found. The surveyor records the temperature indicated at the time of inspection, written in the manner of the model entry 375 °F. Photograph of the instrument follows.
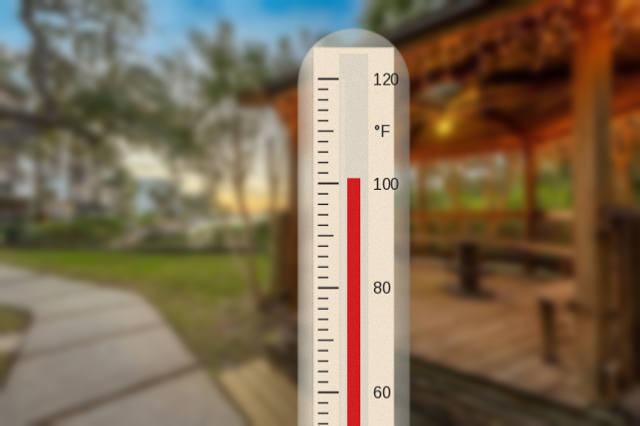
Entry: 101 °F
